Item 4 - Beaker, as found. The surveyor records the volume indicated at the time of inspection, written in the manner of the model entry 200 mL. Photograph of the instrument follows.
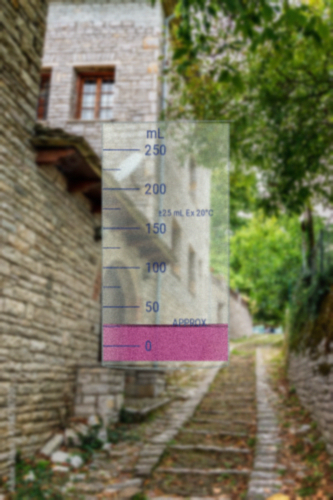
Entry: 25 mL
